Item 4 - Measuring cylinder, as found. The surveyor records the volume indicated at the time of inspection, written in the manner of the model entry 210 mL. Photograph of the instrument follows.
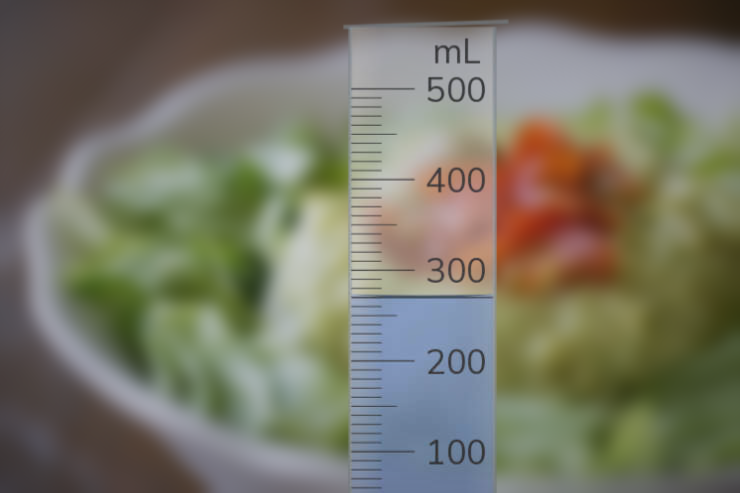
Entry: 270 mL
